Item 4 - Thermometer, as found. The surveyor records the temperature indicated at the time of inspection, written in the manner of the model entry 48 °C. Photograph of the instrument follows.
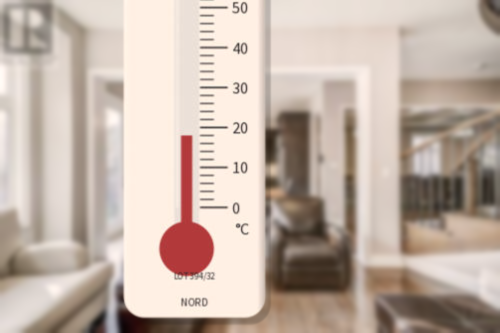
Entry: 18 °C
